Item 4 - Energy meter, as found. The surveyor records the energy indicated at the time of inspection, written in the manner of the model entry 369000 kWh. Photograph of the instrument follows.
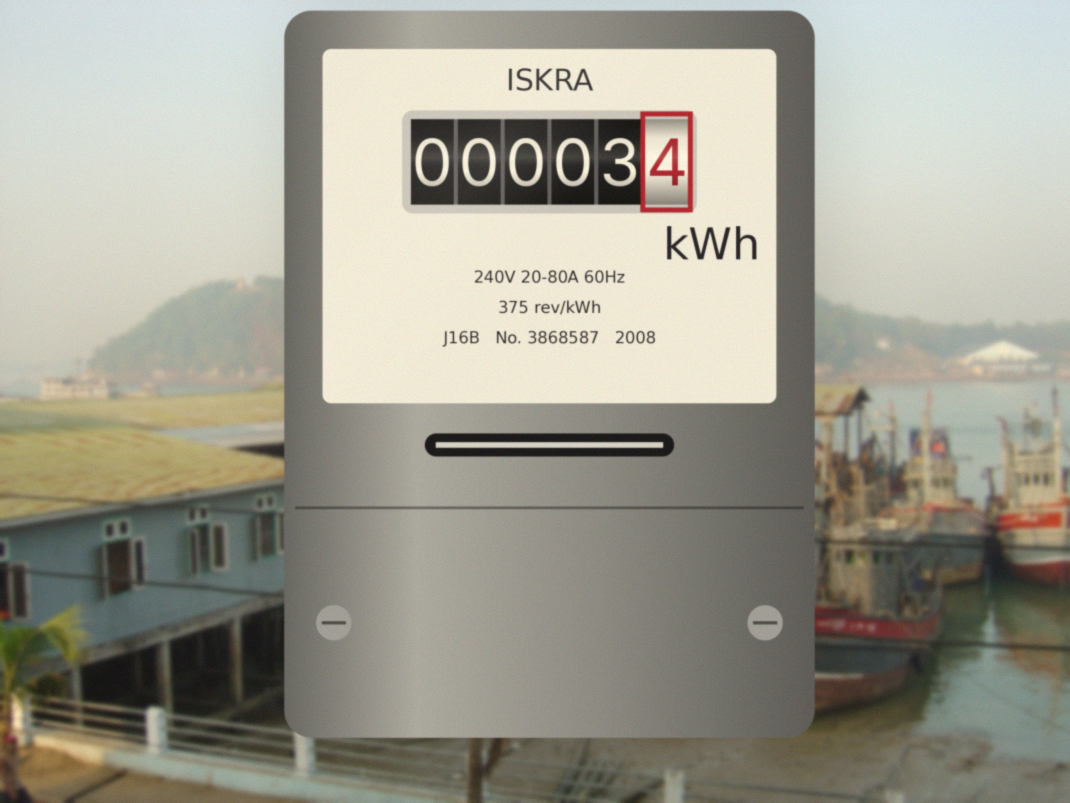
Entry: 3.4 kWh
